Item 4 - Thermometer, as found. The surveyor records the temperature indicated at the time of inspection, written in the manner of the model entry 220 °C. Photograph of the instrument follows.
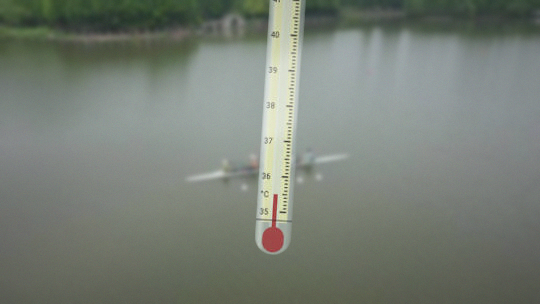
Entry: 35.5 °C
